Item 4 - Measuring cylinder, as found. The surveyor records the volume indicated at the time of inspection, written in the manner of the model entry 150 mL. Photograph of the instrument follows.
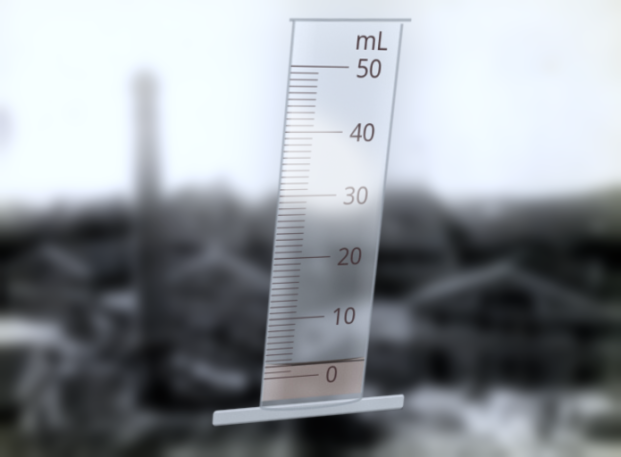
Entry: 2 mL
